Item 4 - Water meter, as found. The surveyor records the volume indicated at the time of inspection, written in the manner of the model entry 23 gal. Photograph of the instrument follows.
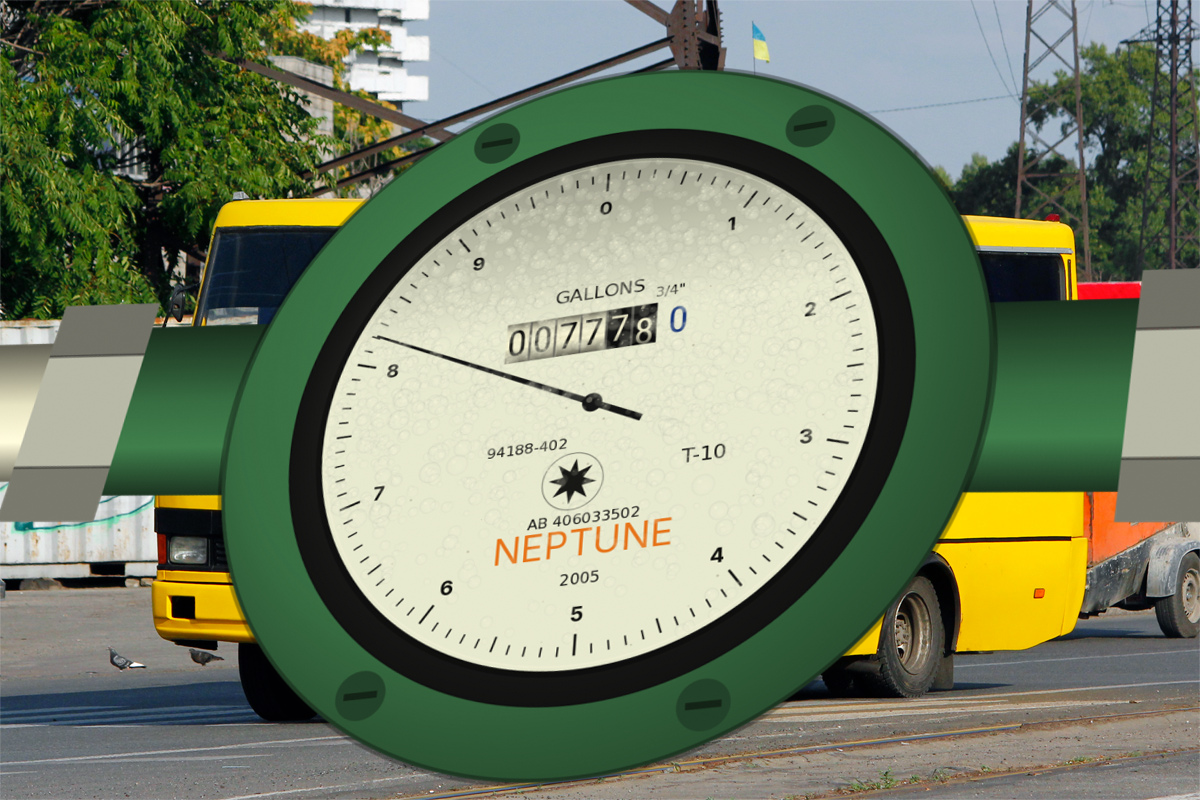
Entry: 77778.2 gal
